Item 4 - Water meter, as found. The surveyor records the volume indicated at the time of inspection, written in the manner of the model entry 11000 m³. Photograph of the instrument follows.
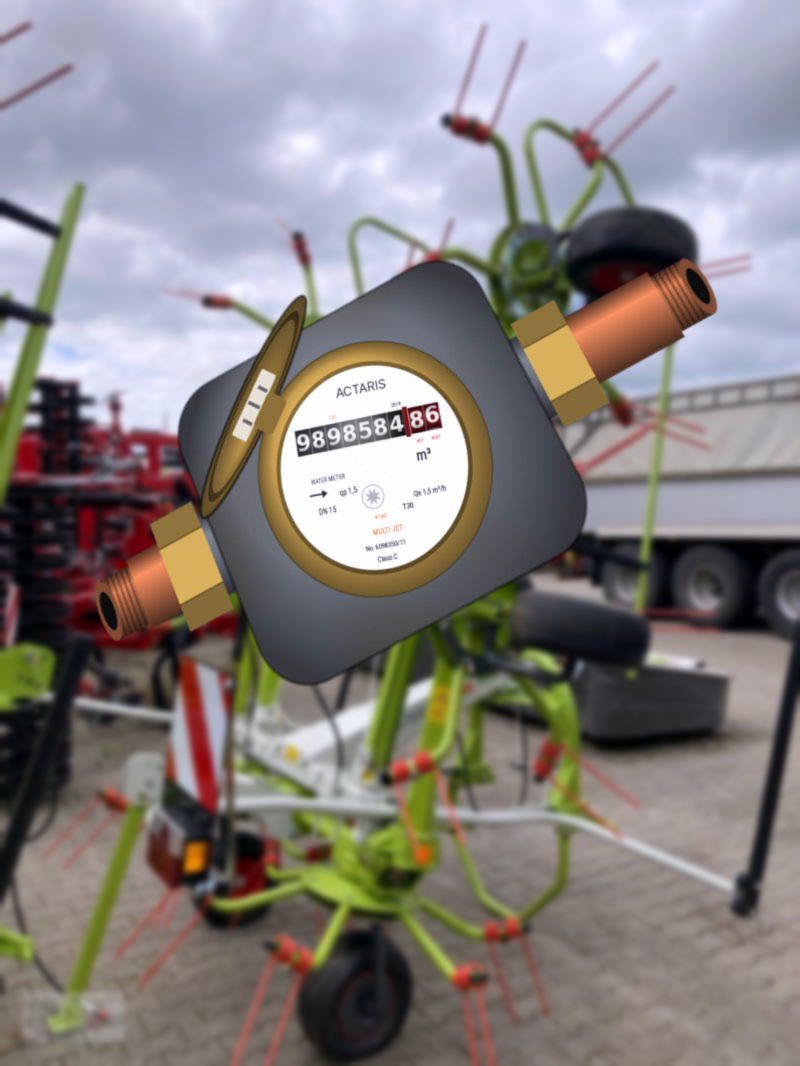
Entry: 9898584.86 m³
